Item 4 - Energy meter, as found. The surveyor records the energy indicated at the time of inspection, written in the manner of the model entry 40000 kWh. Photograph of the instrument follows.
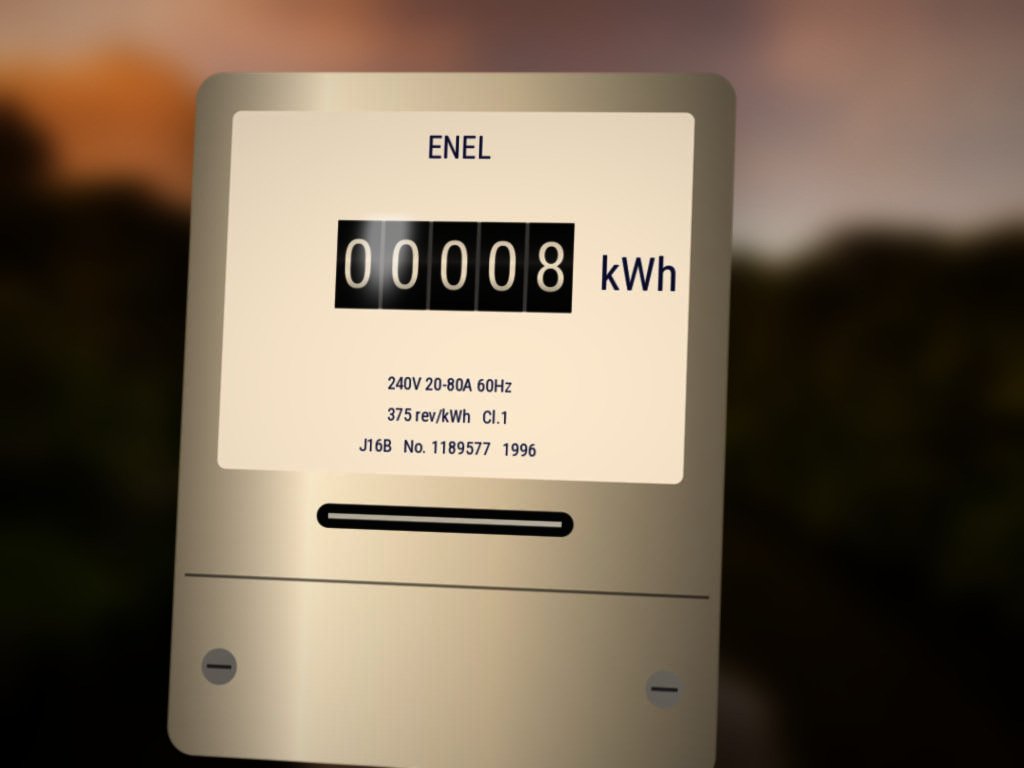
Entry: 8 kWh
